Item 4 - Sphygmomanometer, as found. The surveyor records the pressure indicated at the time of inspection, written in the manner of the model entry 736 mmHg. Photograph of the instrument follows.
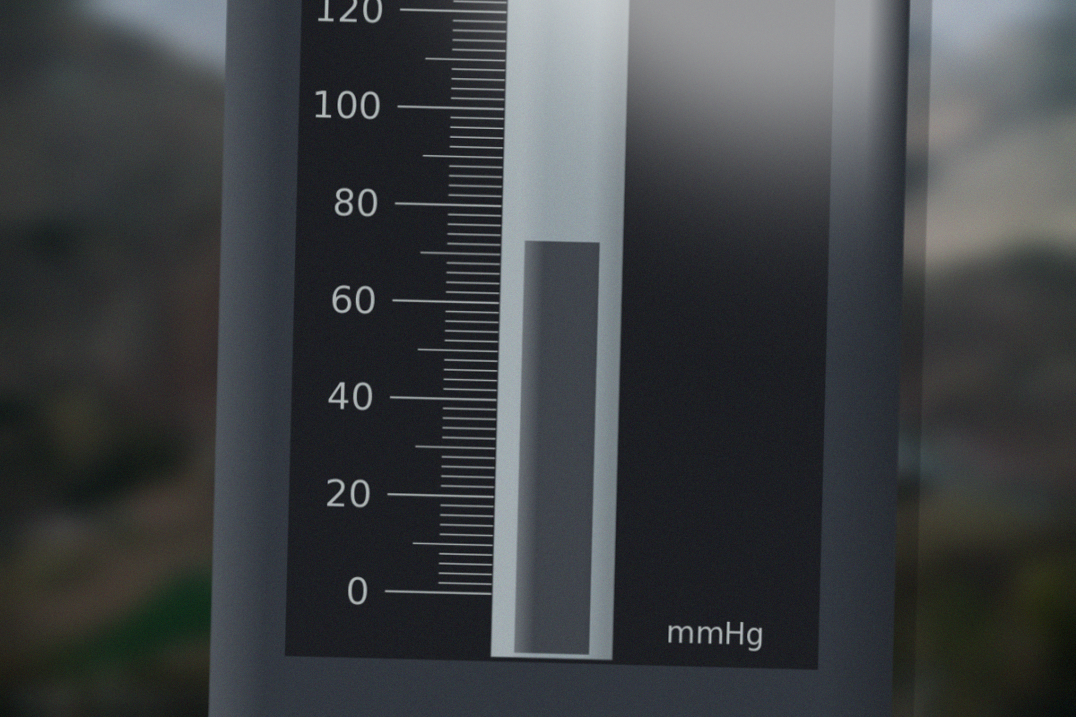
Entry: 73 mmHg
